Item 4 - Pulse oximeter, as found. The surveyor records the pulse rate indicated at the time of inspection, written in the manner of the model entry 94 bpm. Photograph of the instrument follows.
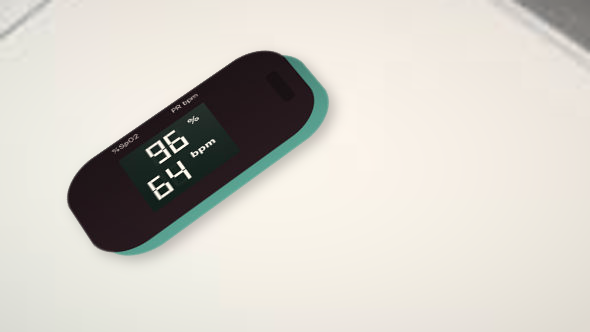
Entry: 64 bpm
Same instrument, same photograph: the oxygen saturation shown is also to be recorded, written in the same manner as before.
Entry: 96 %
